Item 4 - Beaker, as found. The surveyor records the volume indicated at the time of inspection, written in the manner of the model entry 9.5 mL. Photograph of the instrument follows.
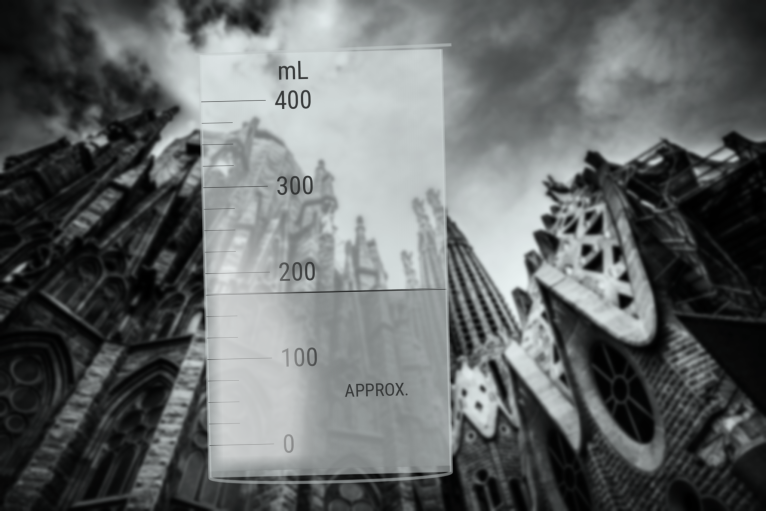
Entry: 175 mL
